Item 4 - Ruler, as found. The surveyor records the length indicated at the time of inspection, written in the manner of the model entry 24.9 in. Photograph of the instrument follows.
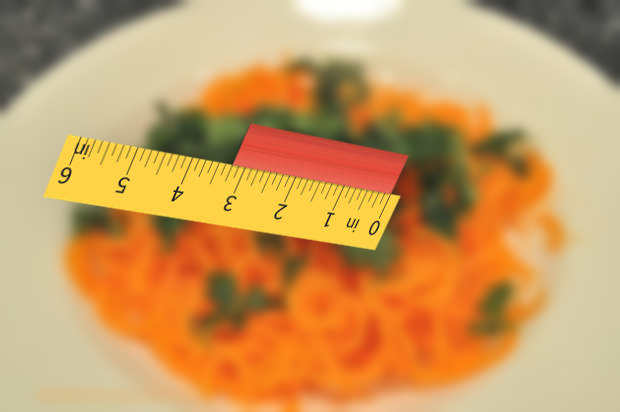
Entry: 3.25 in
